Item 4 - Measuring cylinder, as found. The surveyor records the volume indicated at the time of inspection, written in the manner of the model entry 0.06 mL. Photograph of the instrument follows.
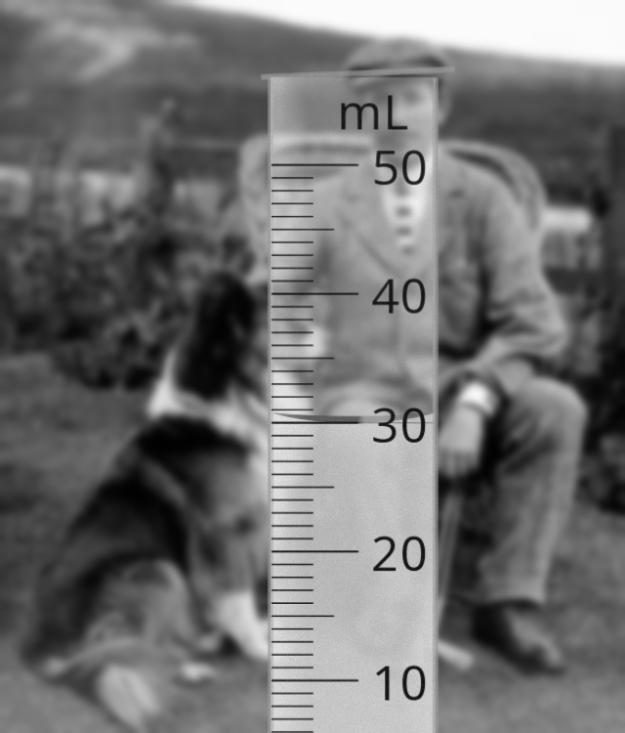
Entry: 30 mL
